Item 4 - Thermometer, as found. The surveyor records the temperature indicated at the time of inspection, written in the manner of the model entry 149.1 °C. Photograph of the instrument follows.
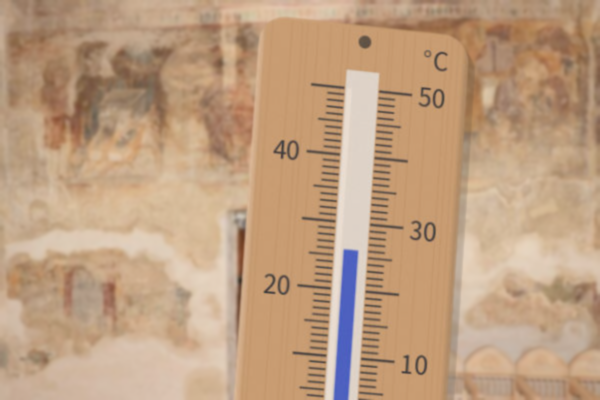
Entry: 26 °C
